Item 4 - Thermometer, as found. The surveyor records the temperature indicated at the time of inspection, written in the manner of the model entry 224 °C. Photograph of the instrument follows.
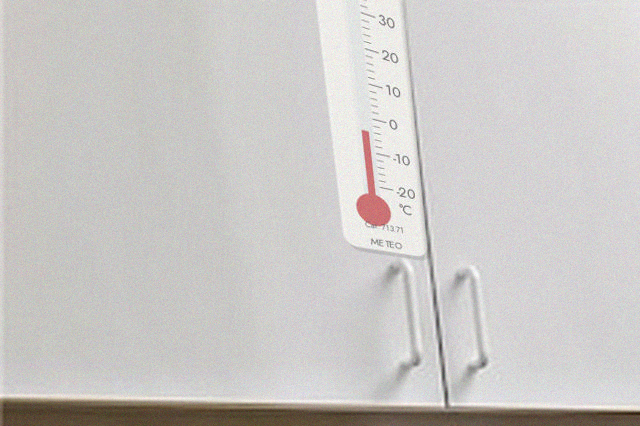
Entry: -4 °C
